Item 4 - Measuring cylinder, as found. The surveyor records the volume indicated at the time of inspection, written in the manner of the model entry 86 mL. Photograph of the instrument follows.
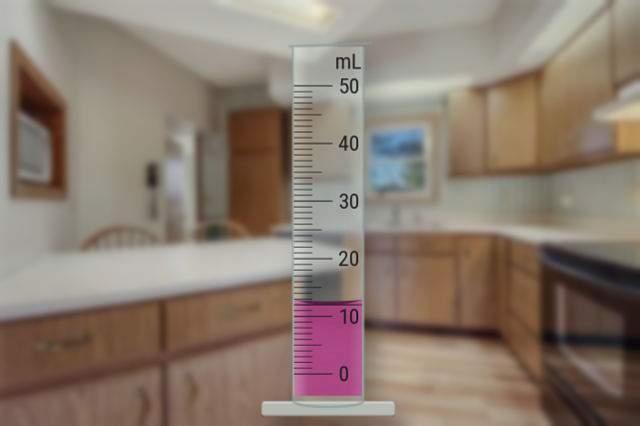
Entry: 12 mL
